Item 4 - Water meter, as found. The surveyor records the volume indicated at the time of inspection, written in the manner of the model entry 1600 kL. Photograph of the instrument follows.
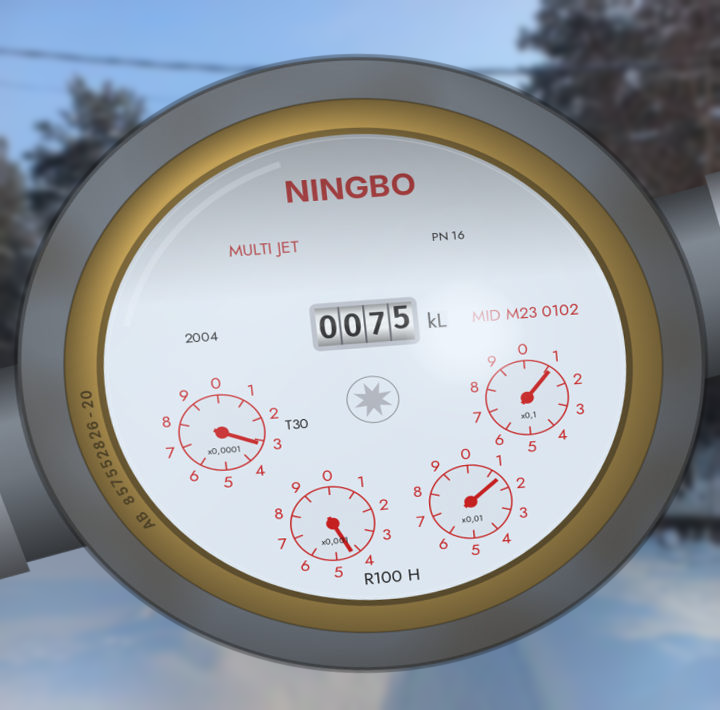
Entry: 75.1143 kL
